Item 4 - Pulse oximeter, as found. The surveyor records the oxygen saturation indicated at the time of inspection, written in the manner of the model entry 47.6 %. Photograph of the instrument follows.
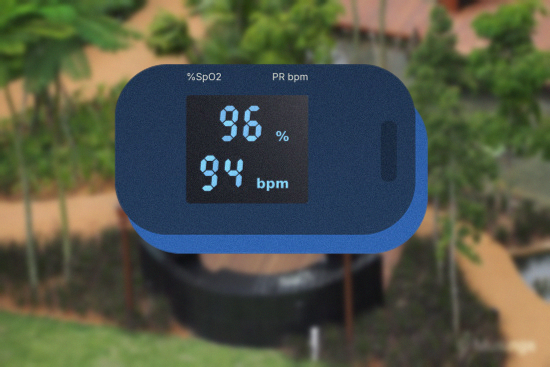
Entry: 96 %
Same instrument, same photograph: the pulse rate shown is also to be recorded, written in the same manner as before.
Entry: 94 bpm
